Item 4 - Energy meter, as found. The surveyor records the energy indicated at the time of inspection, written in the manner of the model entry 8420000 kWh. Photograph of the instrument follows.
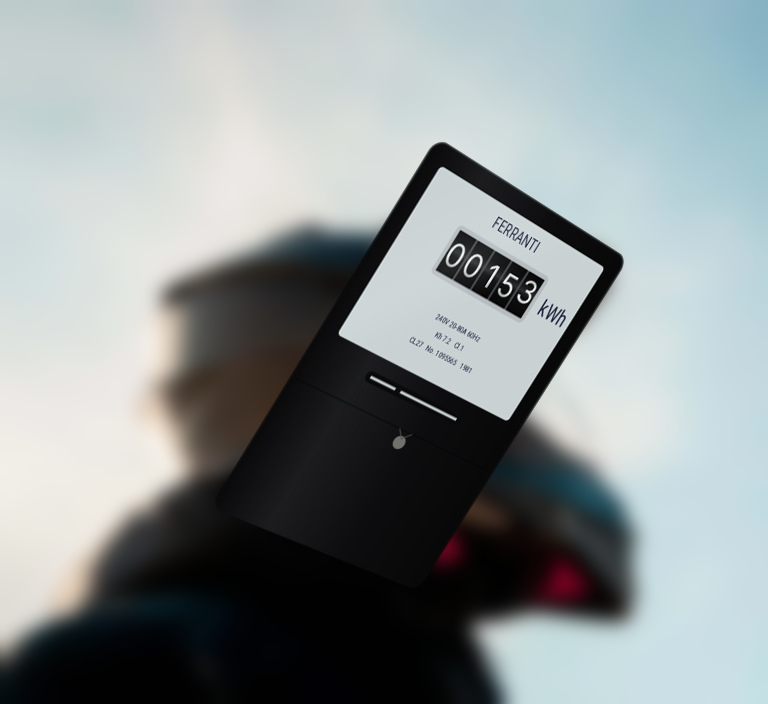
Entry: 153 kWh
